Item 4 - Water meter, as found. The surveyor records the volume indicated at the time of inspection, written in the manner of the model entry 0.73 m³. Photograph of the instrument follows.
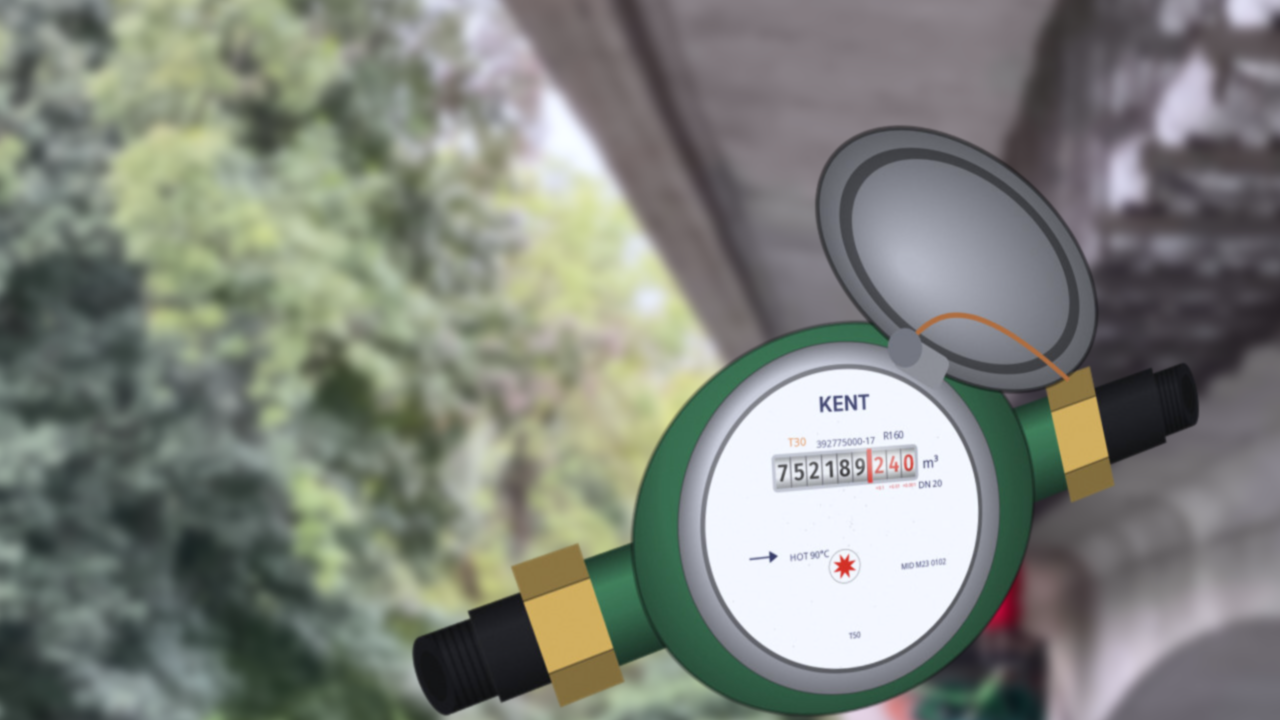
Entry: 752189.240 m³
